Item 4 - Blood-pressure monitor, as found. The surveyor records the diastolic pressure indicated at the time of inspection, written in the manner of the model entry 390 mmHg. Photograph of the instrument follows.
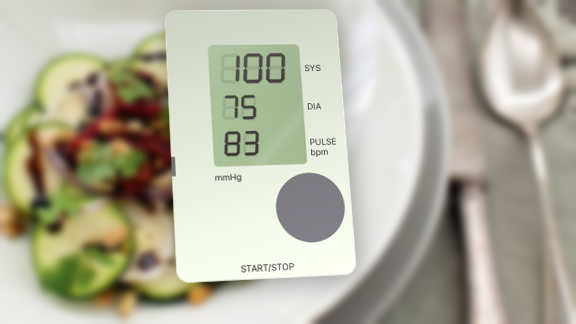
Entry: 75 mmHg
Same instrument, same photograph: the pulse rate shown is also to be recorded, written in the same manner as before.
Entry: 83 bpm
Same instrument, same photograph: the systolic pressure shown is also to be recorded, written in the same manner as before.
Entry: 100 mmHg
